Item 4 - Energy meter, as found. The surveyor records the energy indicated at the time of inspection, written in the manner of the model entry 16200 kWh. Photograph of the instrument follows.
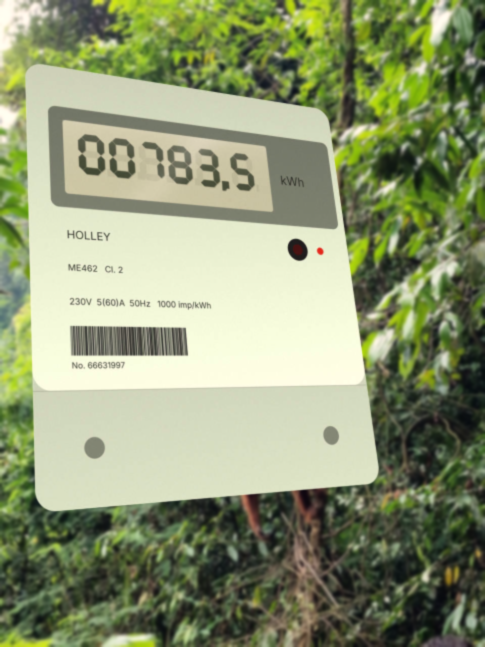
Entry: 783.5 kWh
